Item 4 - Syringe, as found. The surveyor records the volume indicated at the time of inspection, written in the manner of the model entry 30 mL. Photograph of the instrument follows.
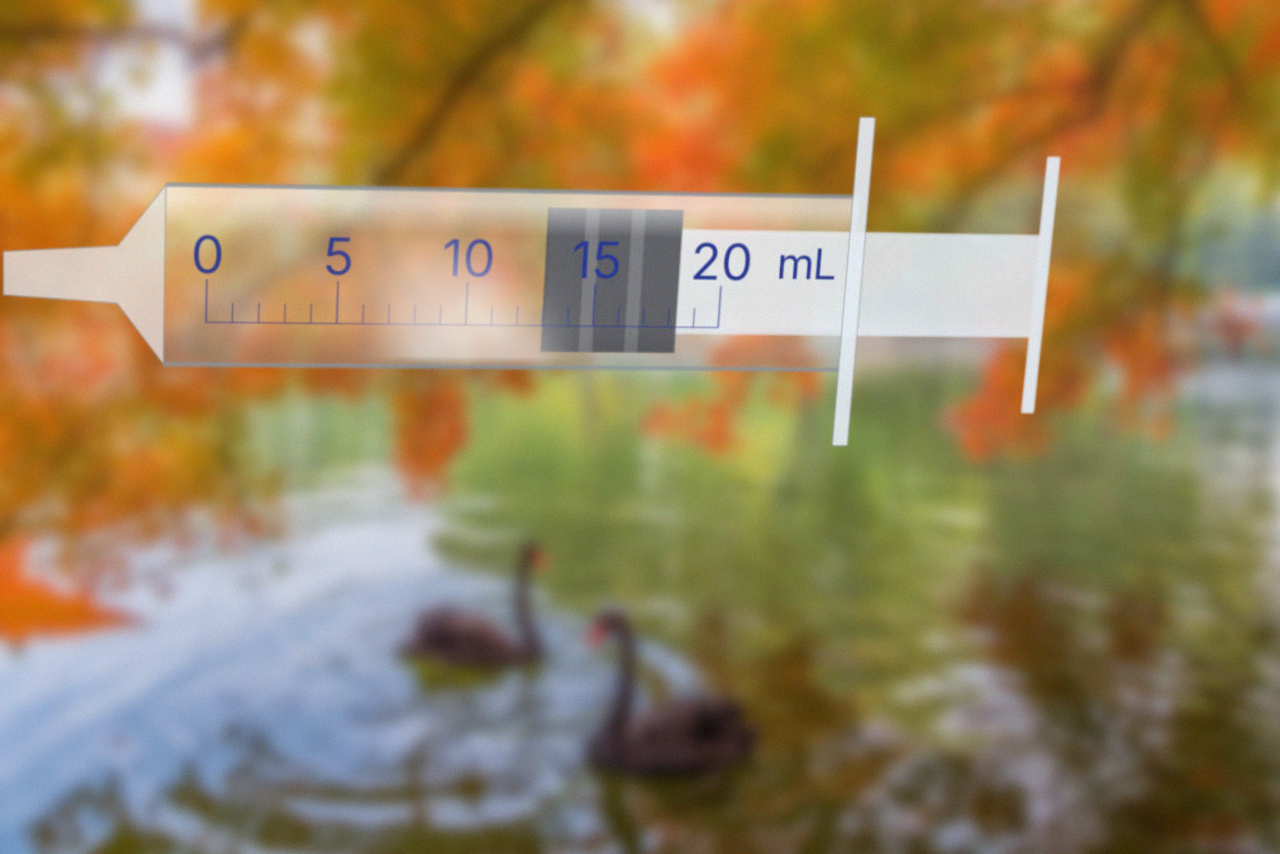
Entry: 13 mL
